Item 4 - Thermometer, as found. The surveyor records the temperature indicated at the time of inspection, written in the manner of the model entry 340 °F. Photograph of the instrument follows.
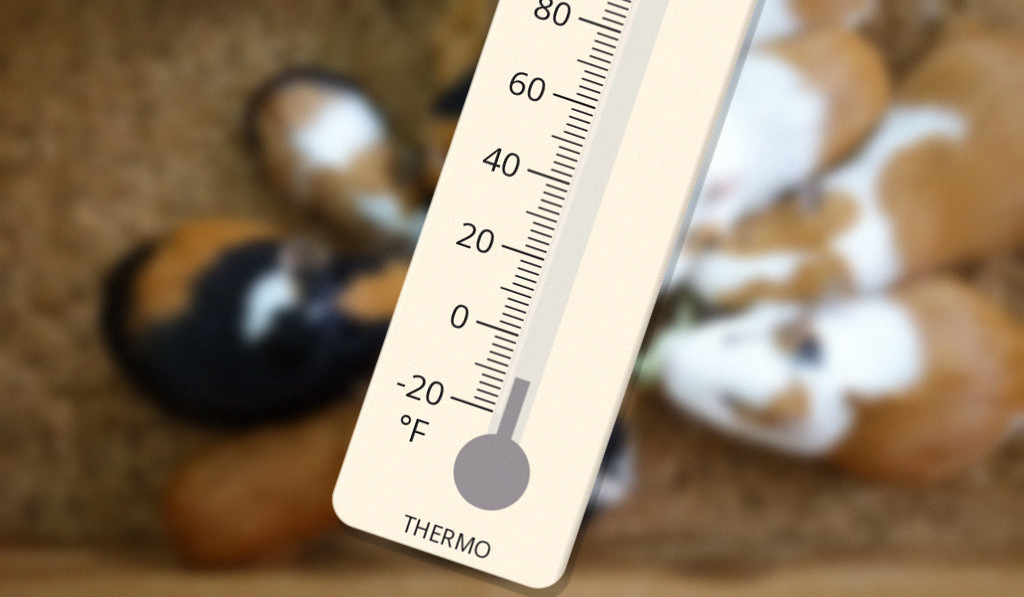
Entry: -10 °F
